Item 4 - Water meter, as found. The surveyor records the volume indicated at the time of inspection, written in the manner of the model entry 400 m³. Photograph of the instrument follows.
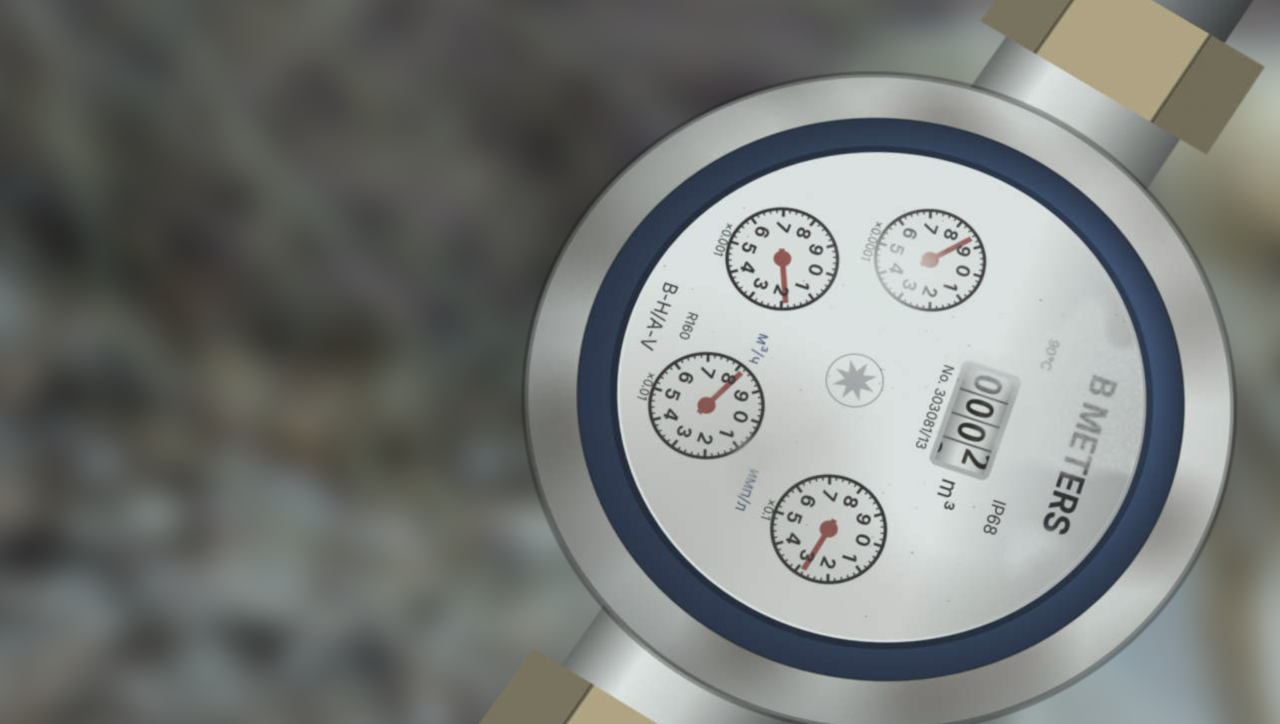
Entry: 2.2818 m³
